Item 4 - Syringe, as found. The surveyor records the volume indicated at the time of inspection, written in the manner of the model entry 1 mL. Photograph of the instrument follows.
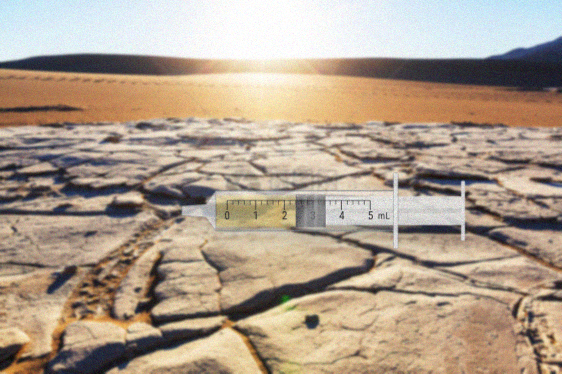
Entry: 2.4 mL
